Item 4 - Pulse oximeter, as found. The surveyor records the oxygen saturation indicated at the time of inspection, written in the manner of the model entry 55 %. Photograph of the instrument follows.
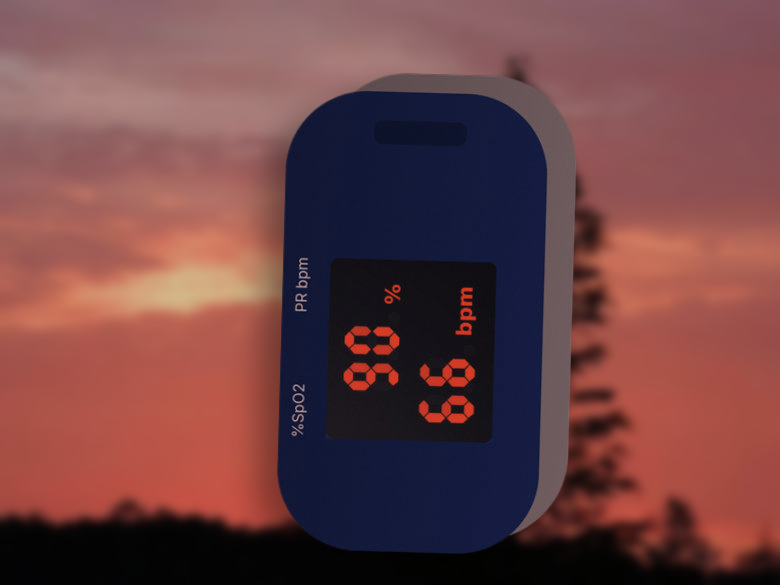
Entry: 90 %
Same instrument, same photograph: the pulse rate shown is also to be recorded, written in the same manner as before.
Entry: 66 bpm
